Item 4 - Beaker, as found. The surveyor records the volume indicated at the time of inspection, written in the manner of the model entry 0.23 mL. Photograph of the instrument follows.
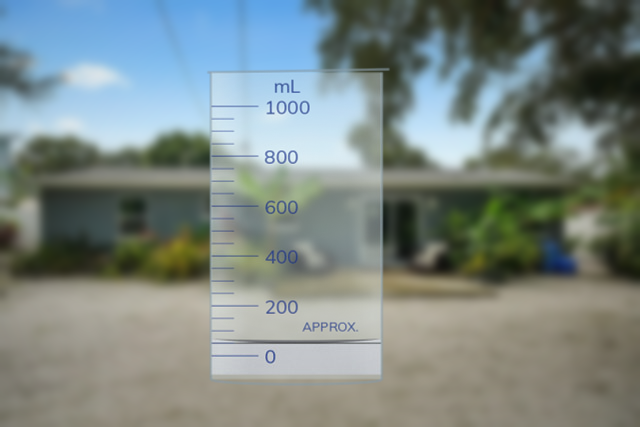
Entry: 50 mL
